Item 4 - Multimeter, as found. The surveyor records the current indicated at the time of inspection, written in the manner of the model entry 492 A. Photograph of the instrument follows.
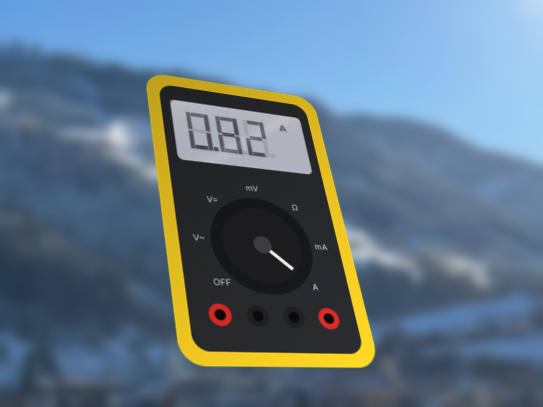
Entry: 0.82 A
